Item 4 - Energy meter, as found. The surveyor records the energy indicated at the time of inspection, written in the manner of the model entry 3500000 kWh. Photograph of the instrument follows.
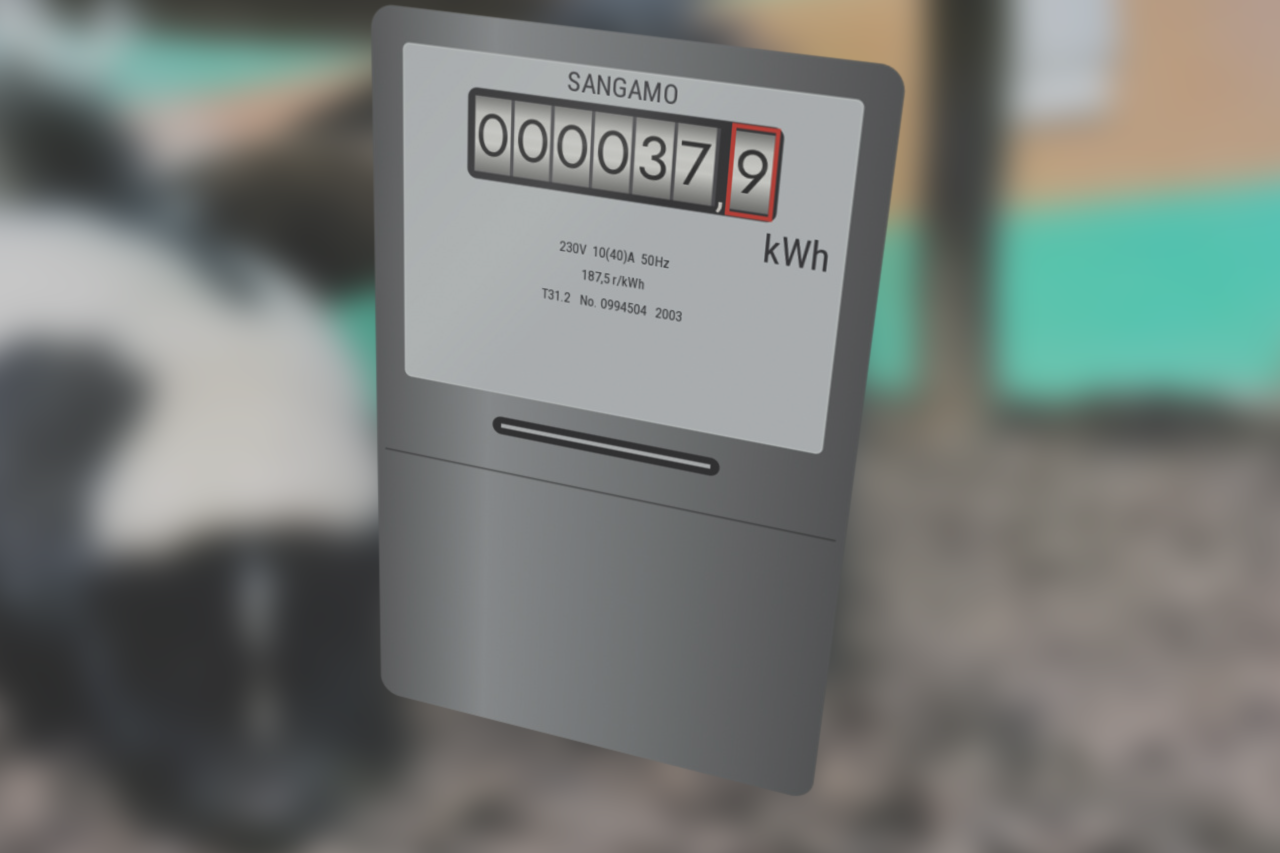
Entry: 37.9 kWh
